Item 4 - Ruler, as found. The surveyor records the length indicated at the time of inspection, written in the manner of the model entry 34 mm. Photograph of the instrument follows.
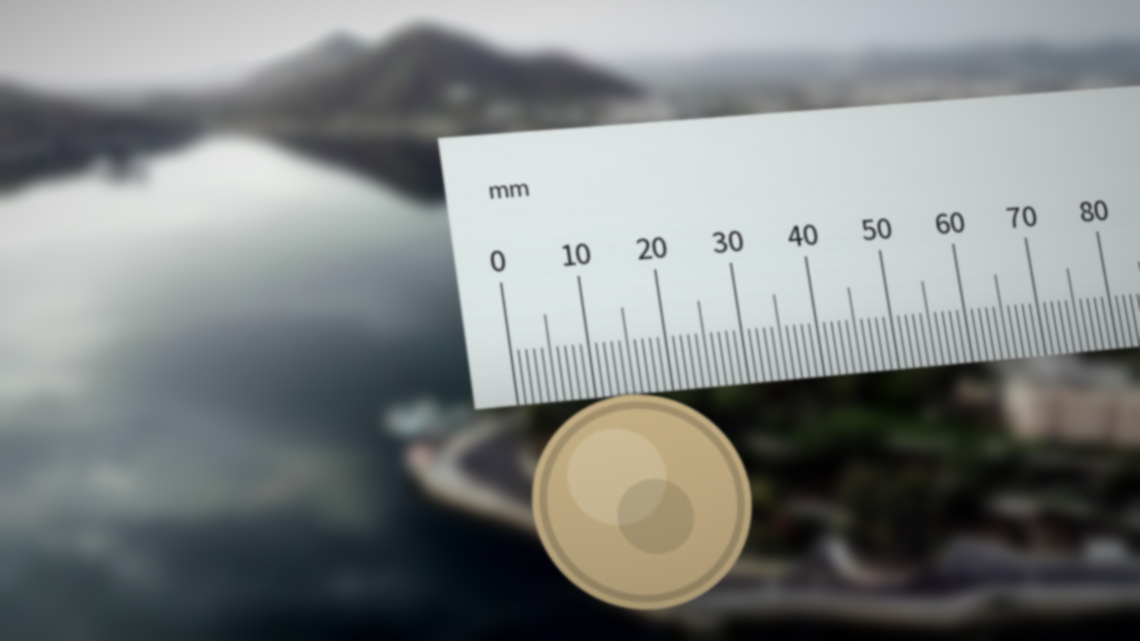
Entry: 28 mm
